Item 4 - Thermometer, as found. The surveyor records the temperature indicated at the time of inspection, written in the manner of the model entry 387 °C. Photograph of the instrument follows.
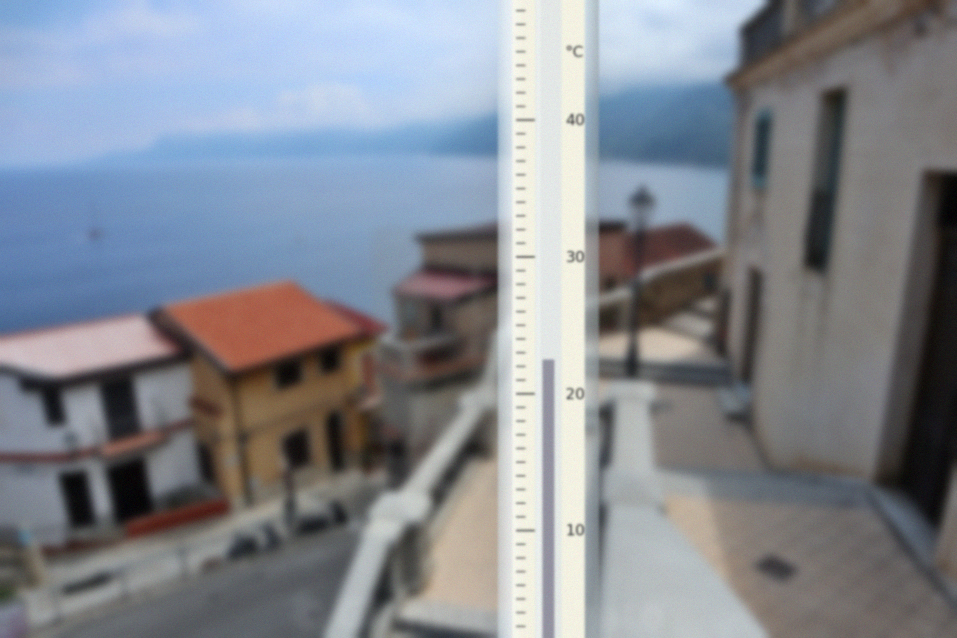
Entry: 22.5 °C
